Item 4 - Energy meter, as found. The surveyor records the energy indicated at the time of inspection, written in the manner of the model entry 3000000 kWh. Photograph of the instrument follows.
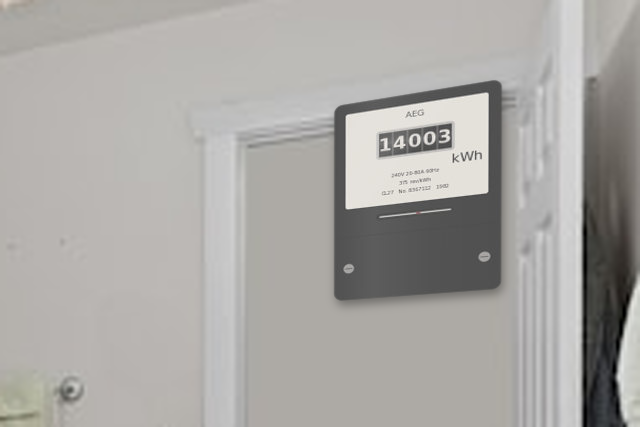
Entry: 14003 kWh
